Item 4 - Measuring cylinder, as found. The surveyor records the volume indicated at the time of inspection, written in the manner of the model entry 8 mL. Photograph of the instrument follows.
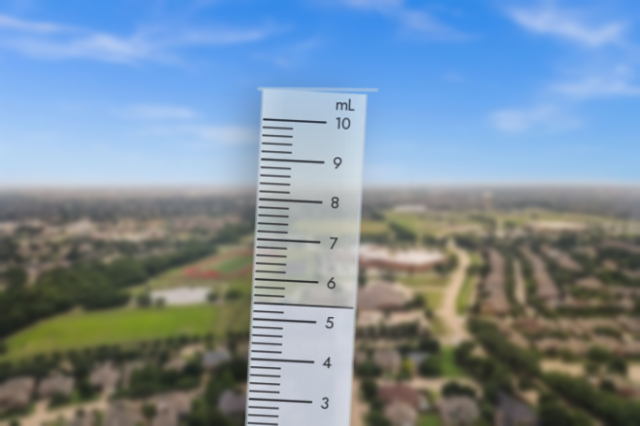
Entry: 5.4 mL
